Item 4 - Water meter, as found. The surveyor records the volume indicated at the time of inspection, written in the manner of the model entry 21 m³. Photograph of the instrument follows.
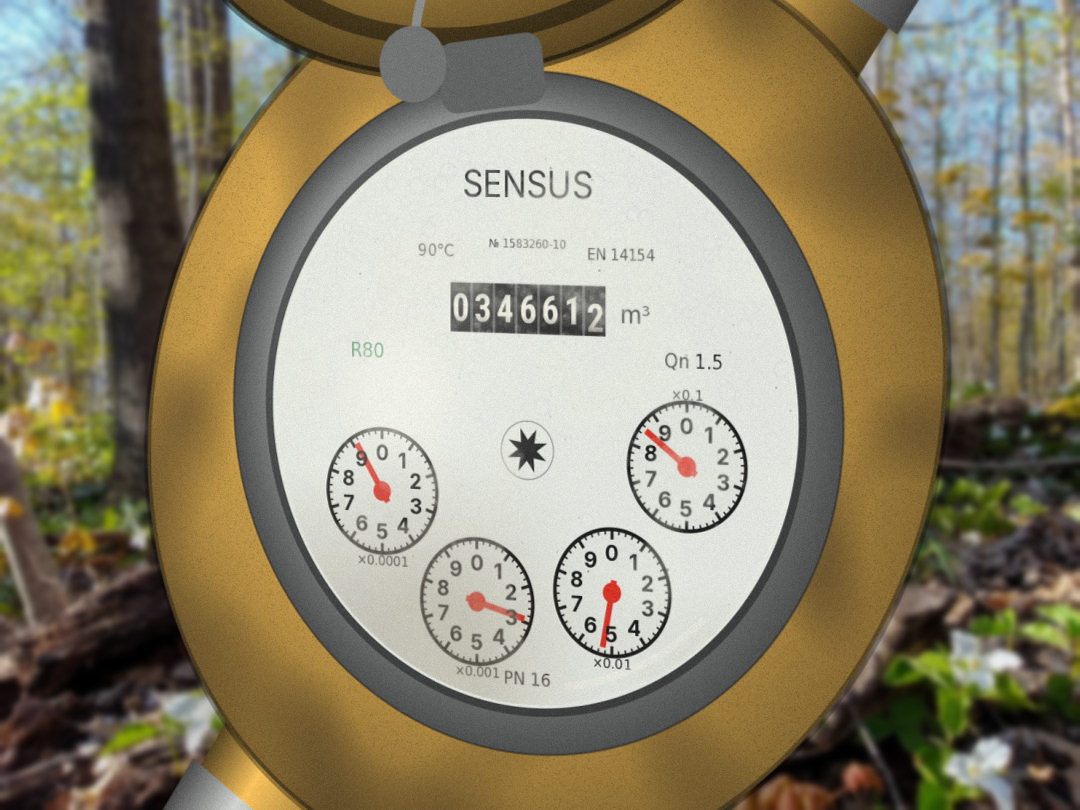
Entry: 346611.8529 m³
